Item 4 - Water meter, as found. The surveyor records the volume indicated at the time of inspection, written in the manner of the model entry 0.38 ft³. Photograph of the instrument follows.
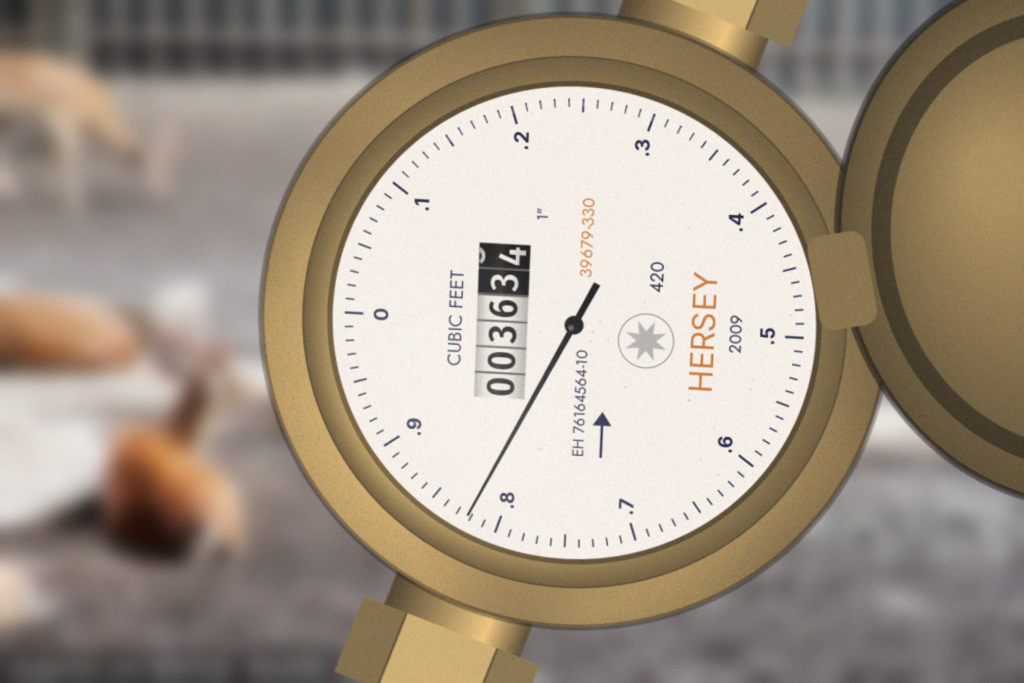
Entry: 3633.82 ft³
